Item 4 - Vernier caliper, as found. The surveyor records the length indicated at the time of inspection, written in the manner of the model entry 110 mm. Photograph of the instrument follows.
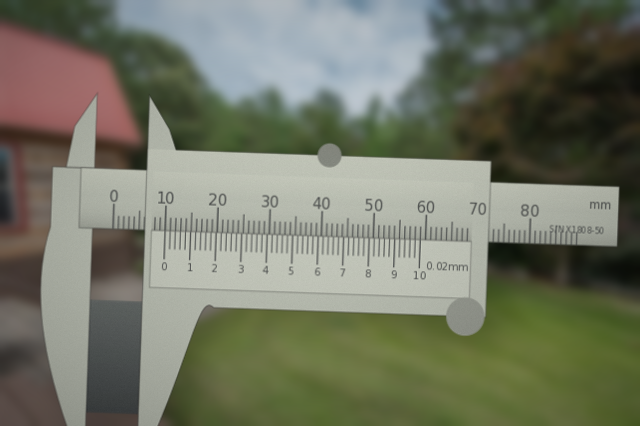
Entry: 10.0 mm
